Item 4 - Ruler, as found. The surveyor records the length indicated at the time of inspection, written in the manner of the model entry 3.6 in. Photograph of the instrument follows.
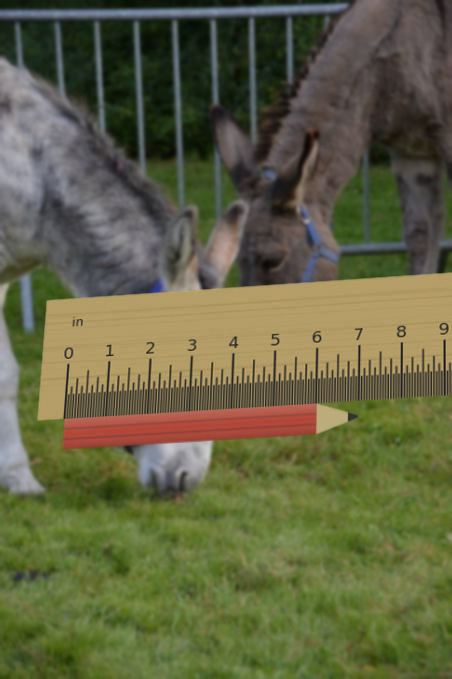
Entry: 7 in
